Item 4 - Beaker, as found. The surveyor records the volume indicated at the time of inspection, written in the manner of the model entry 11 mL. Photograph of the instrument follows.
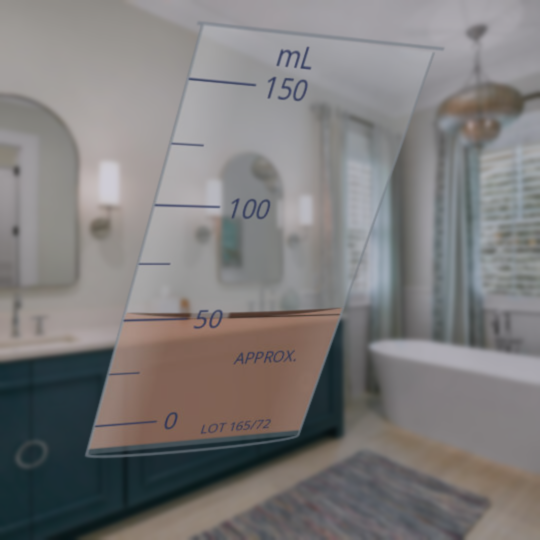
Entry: 50 mL
